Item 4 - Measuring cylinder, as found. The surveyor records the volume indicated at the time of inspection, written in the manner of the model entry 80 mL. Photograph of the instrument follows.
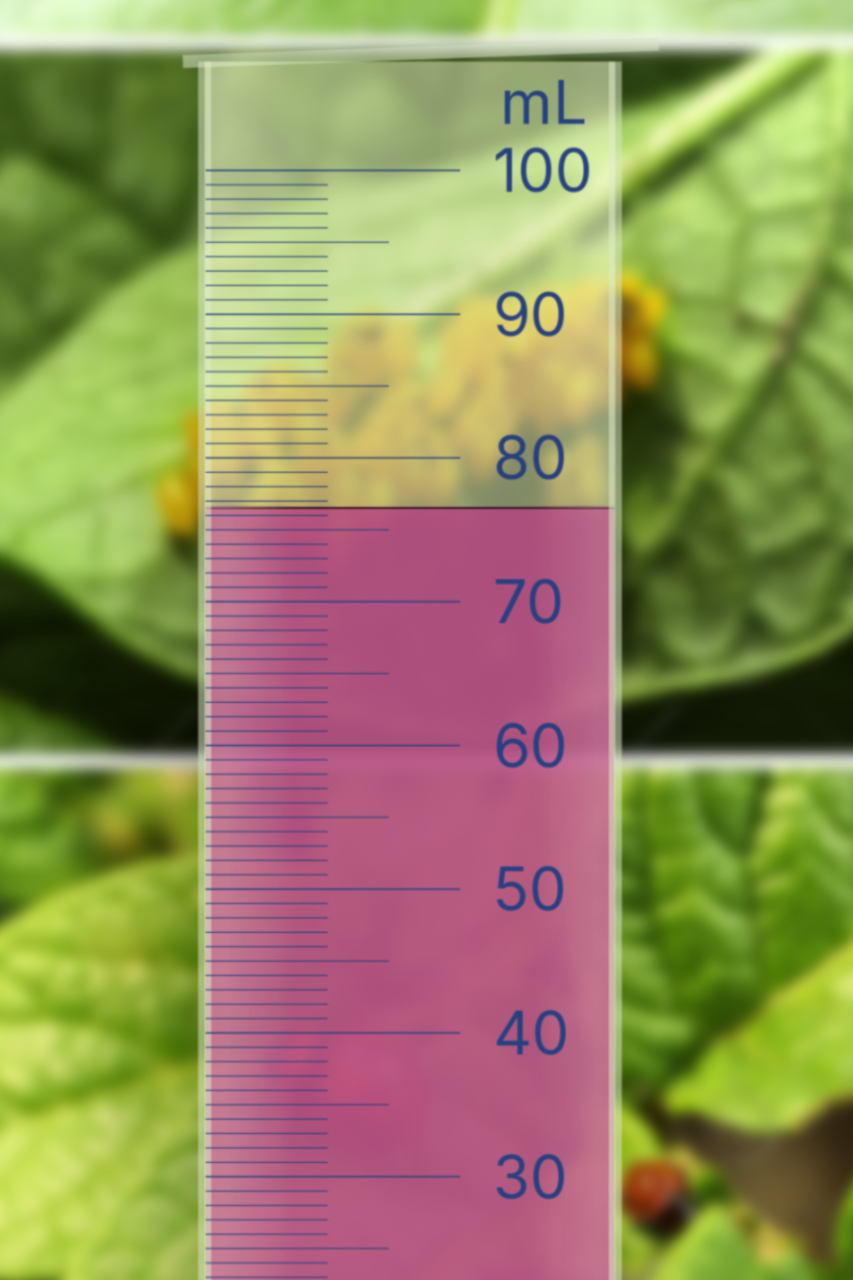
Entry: 76.5 mL
